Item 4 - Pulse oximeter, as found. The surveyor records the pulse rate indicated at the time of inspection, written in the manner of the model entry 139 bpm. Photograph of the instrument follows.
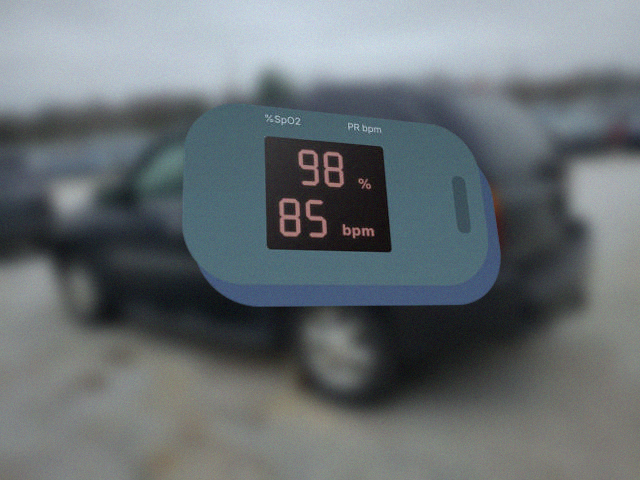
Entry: 85 bpm
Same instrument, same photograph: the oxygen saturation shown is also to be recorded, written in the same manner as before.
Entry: 98 %
